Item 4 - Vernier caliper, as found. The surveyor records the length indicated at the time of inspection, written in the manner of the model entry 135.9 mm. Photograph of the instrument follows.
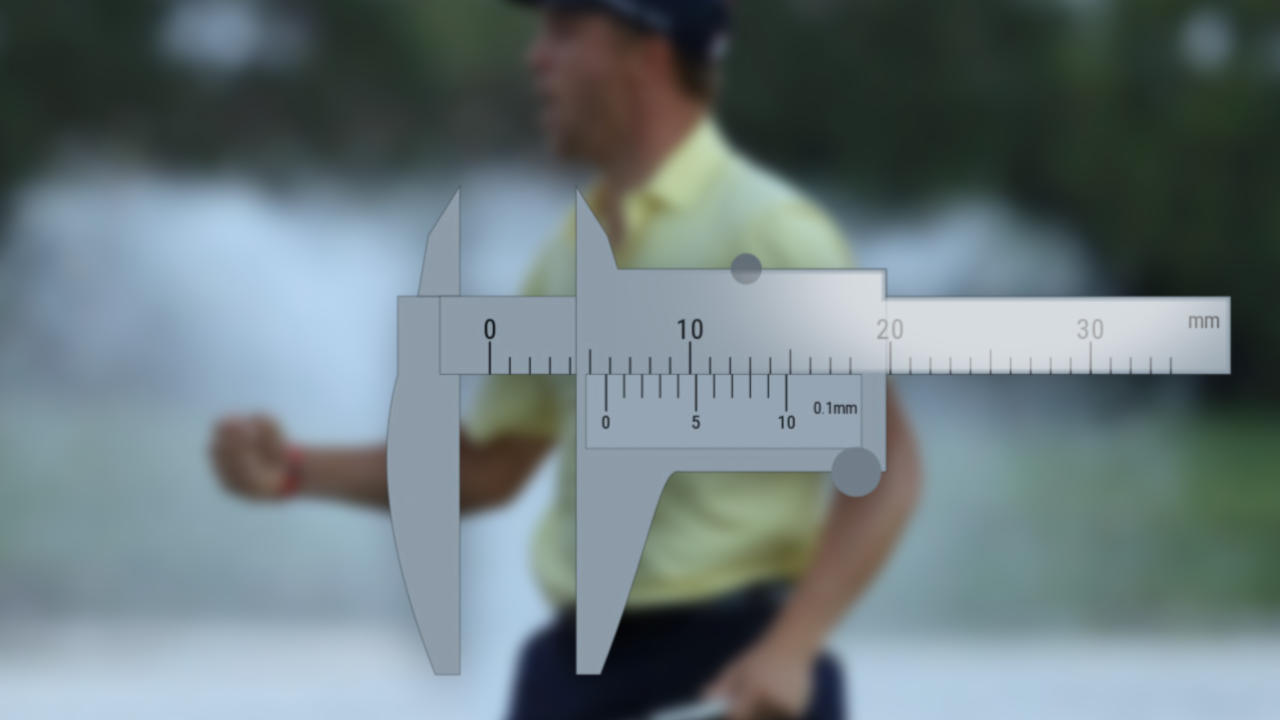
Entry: 5.8 mm
